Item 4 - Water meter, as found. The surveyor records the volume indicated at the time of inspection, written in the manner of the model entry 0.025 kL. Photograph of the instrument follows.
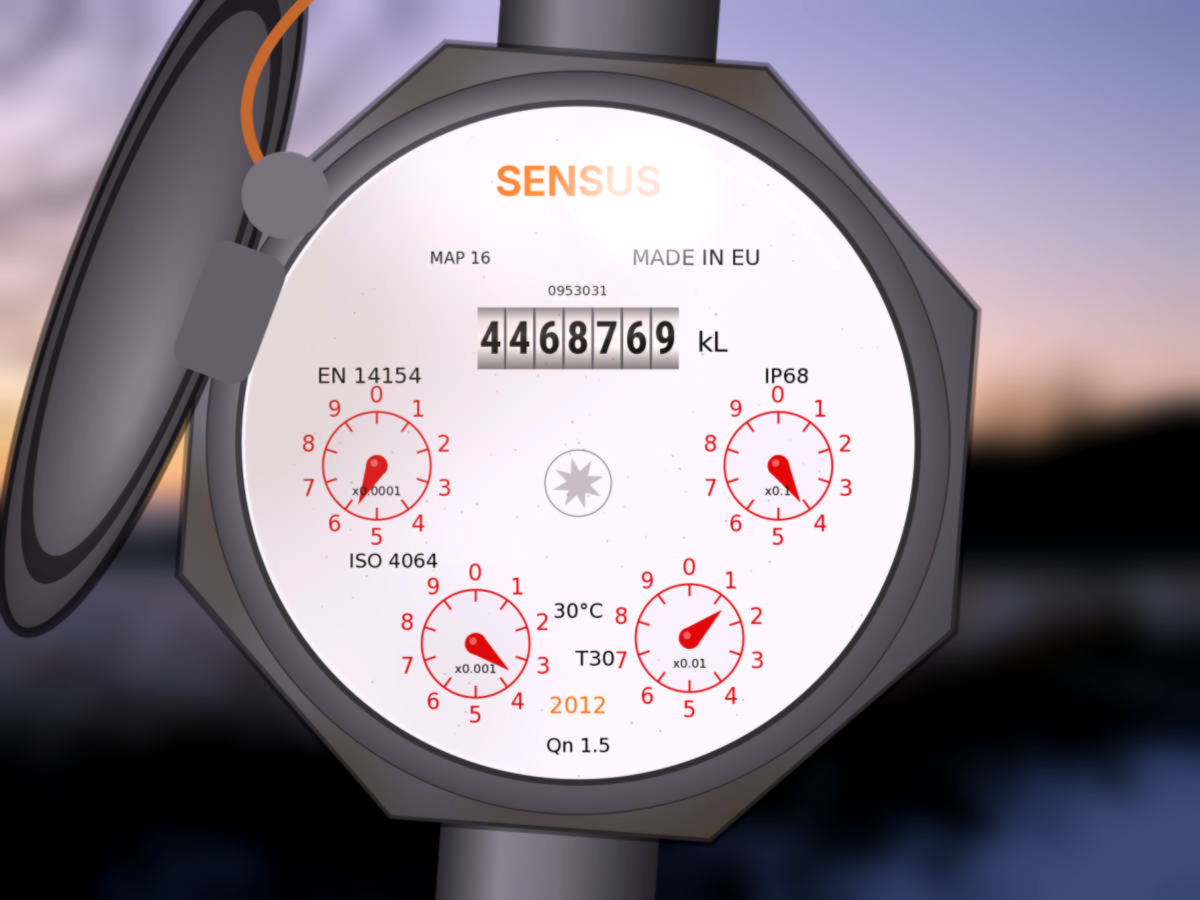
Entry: 4468769.4135 kL
